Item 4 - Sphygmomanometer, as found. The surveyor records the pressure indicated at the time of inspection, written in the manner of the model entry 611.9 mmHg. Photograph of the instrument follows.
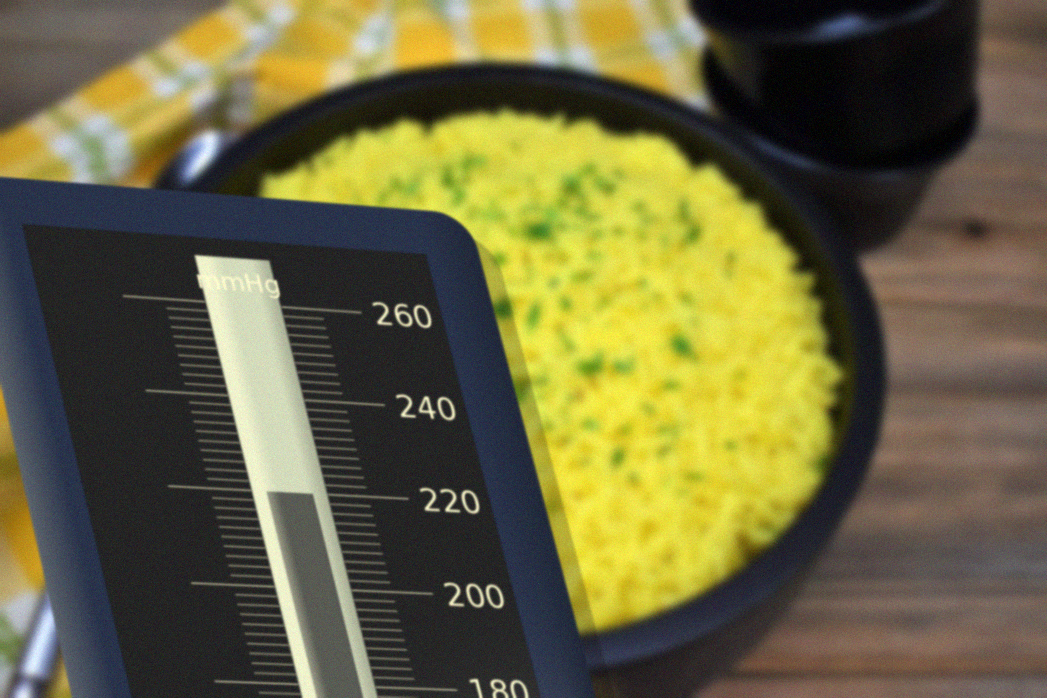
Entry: 220 mmHg
